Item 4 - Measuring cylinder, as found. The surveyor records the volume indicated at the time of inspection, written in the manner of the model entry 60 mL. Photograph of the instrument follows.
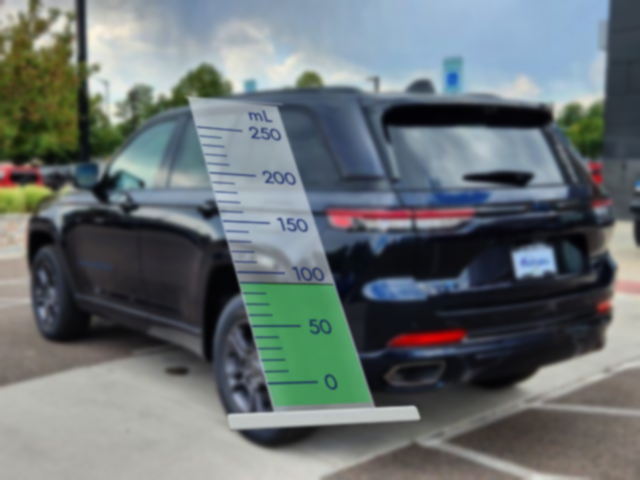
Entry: 90 mL
